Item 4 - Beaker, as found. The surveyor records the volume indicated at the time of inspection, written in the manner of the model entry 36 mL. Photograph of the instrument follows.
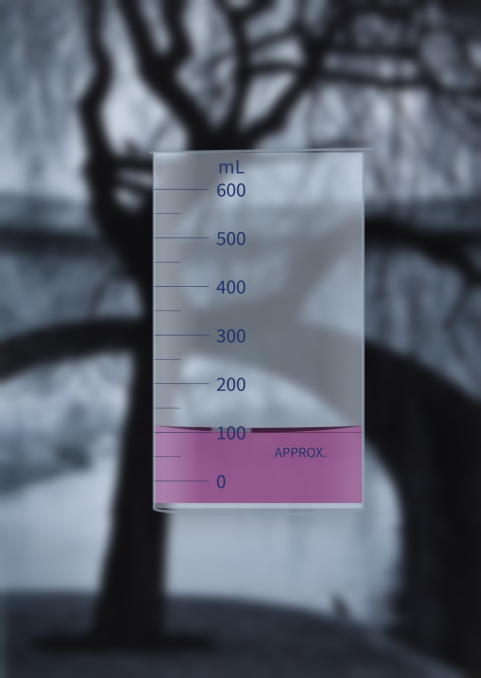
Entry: 100 mL
